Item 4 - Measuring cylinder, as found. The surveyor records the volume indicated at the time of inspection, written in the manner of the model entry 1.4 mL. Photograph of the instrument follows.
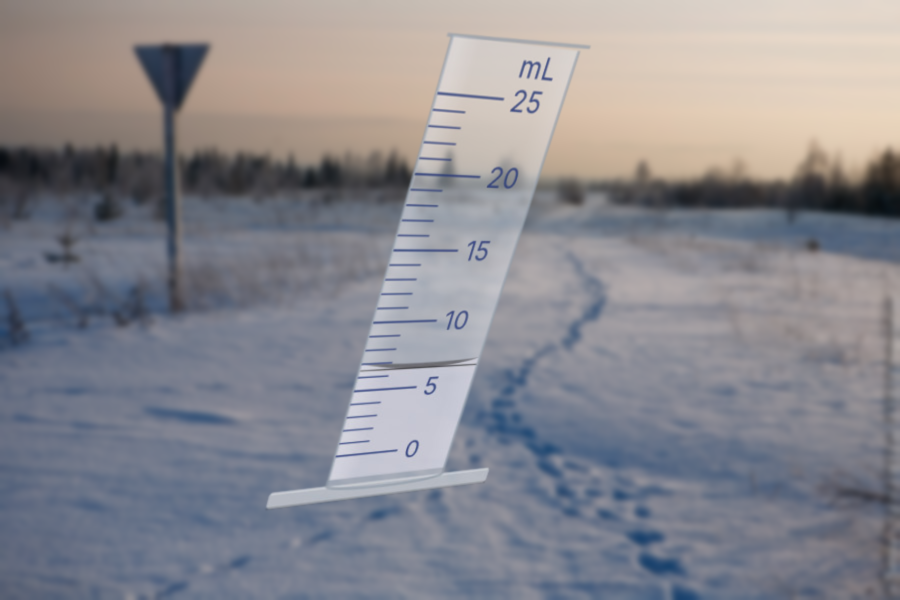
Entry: 6.5 mL
